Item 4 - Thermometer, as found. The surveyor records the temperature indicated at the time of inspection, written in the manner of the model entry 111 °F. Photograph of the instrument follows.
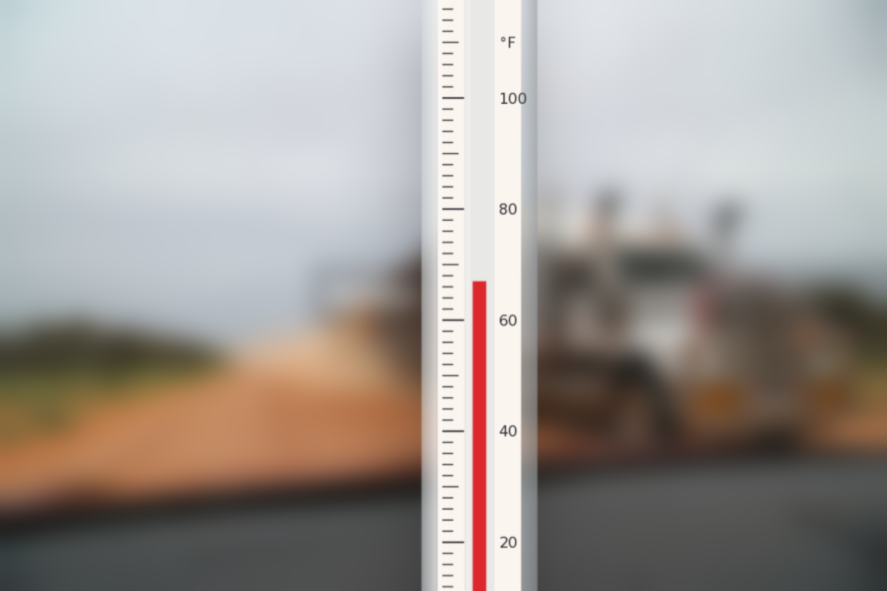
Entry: 67 °F
